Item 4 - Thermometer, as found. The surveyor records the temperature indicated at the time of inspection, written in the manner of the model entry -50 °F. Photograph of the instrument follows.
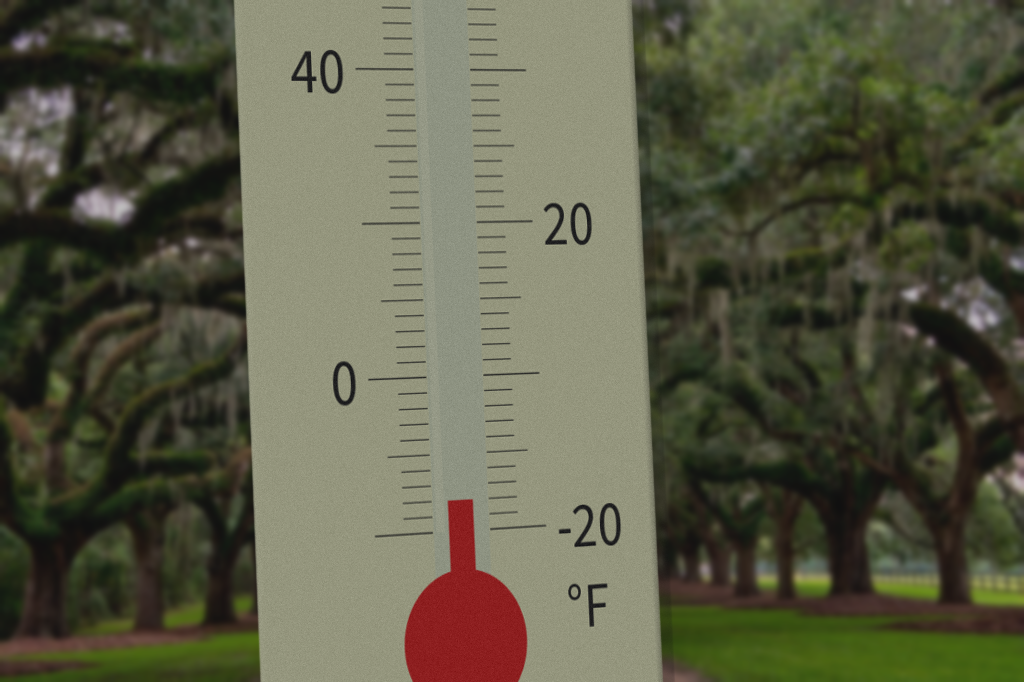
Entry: -16 °F
